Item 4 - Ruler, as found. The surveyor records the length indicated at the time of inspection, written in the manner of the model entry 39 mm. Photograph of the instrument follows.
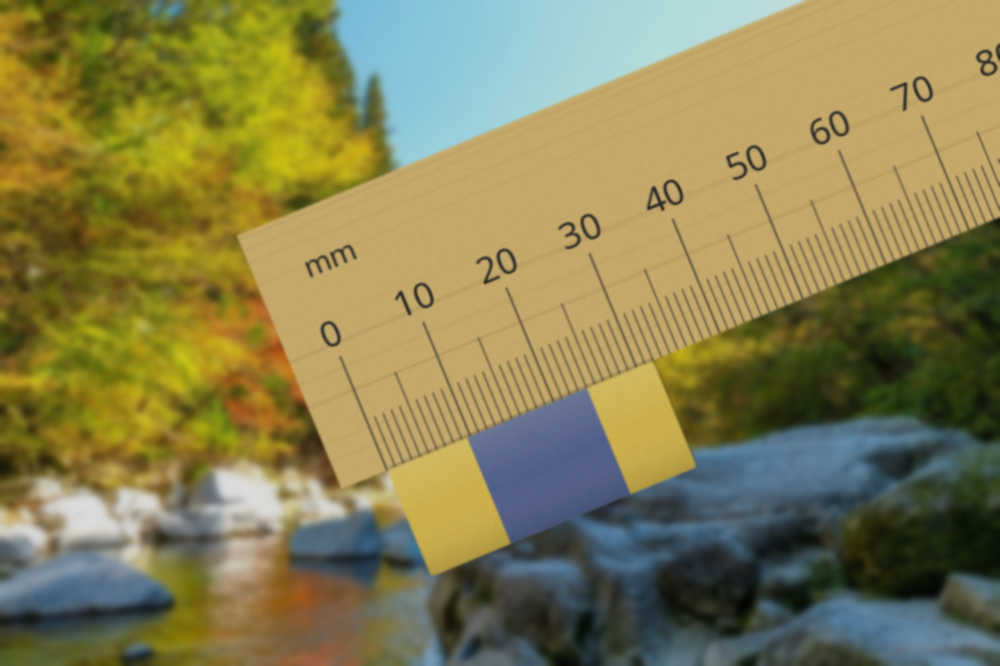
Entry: 32 mm
